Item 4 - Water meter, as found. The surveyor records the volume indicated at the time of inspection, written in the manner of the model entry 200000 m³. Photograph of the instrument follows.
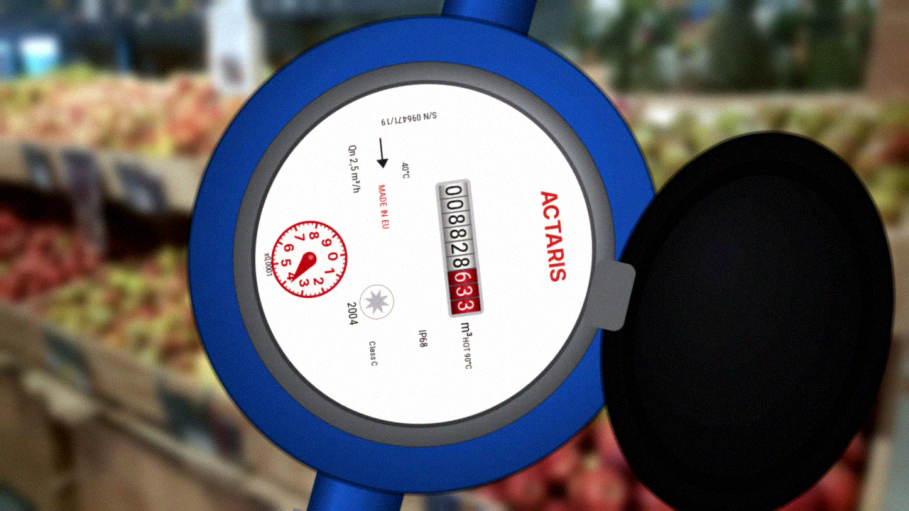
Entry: 8828.6333 m³
